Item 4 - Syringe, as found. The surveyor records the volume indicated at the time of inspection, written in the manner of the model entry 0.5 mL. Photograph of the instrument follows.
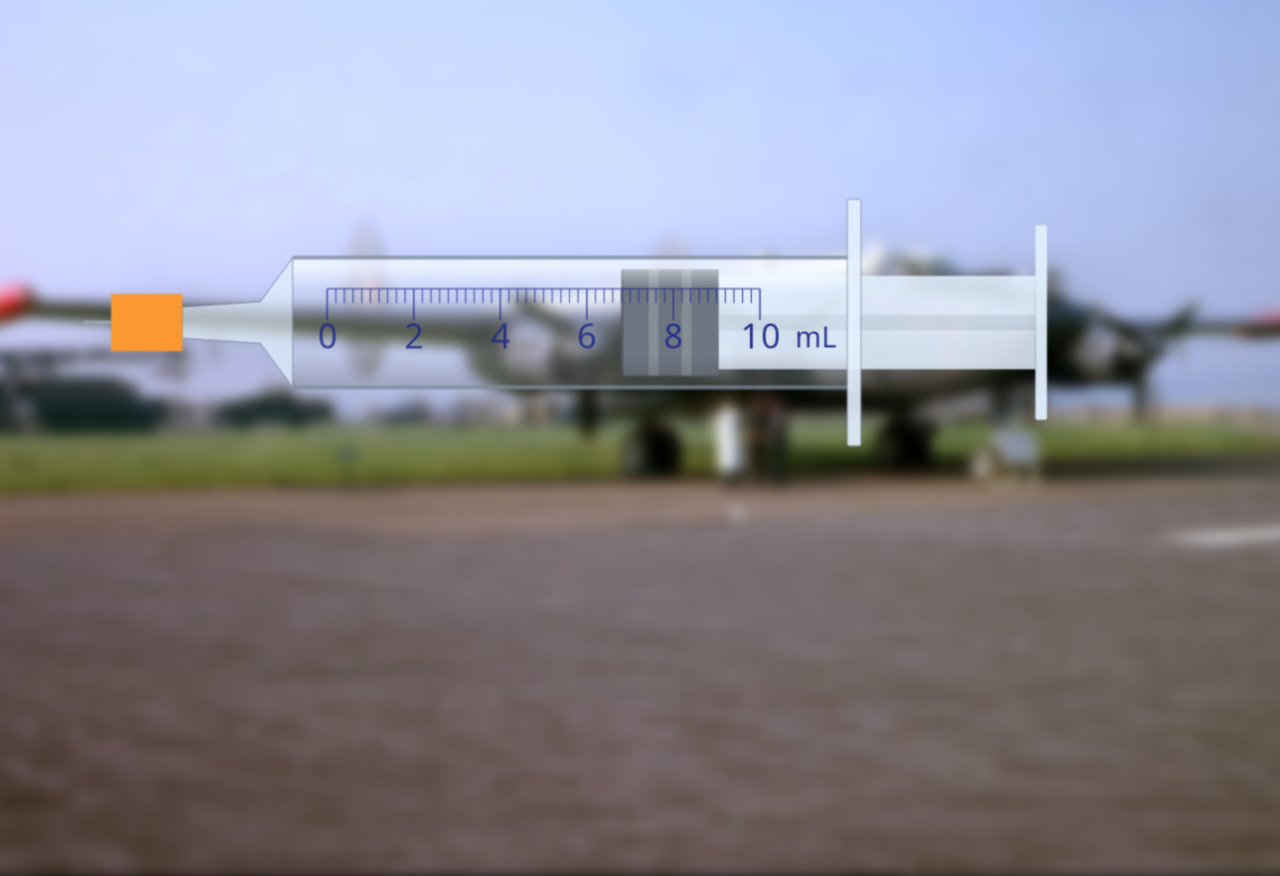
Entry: 6.8 mL
